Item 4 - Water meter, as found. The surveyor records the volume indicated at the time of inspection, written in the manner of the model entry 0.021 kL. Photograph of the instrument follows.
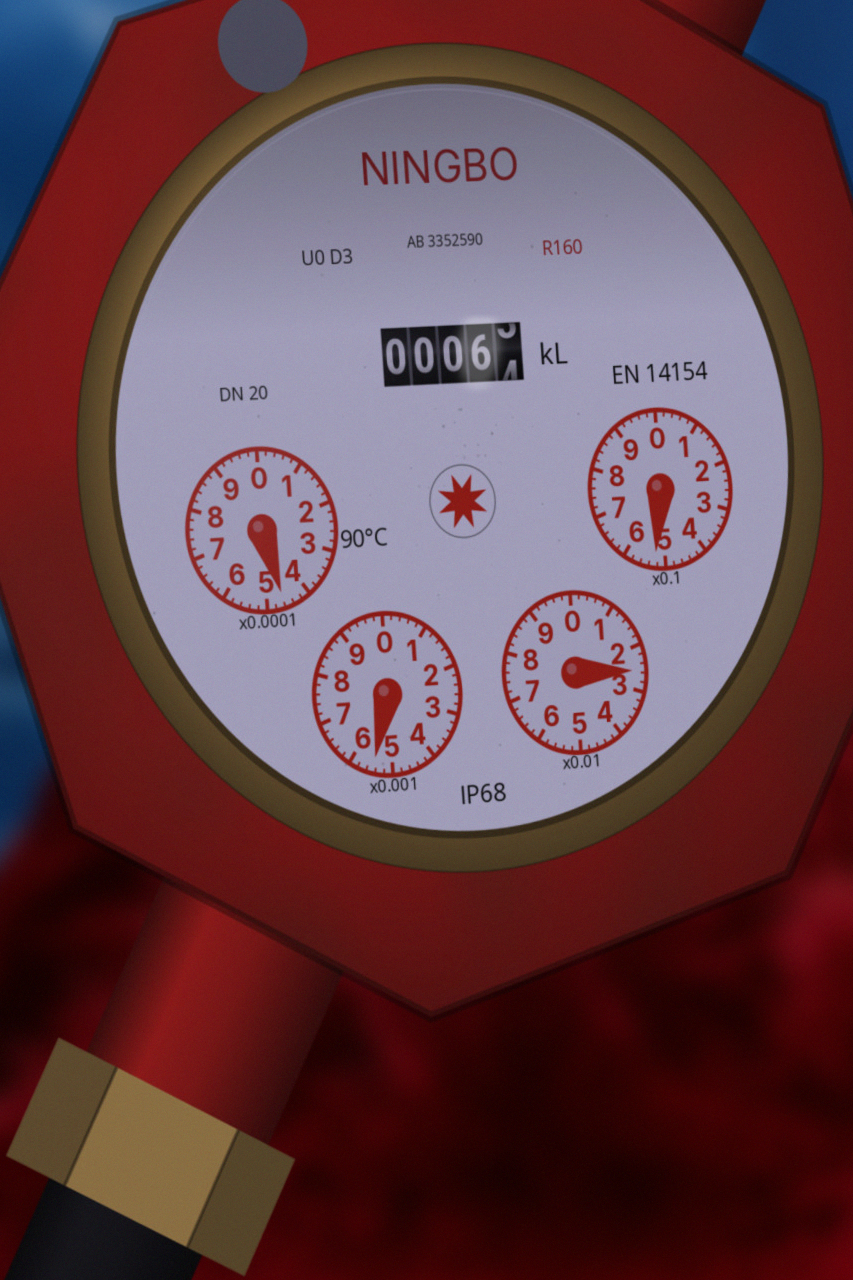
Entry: 63.5254 kL
